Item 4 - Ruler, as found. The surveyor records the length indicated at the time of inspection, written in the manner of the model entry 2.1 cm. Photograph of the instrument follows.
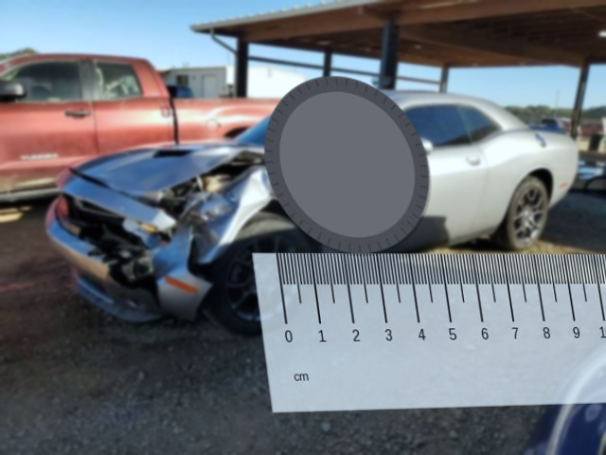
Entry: 5 cm
